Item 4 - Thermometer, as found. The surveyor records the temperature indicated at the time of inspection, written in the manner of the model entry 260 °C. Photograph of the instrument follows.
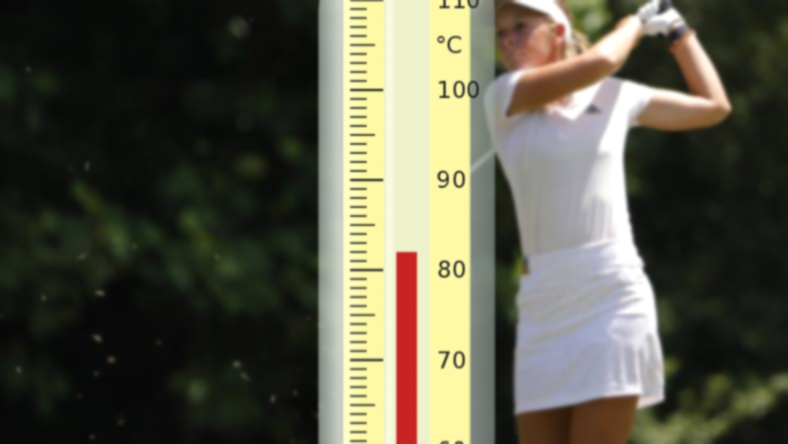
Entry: 82 °C
